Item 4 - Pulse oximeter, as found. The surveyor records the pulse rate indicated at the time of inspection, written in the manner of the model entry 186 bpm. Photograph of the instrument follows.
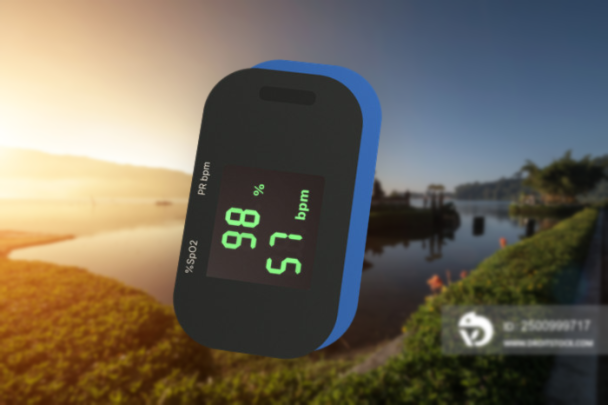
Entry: 57 bpm
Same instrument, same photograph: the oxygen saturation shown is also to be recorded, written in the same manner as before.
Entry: 98 %
